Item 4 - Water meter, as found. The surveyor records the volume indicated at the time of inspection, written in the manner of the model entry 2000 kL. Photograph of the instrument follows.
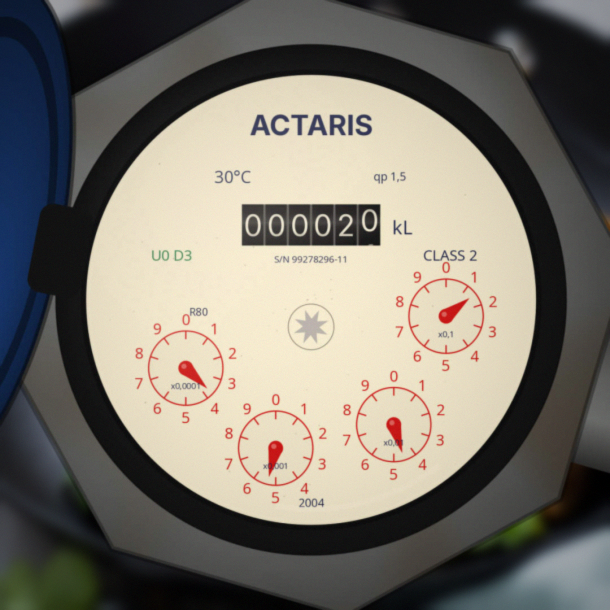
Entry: 20.1453 kL
